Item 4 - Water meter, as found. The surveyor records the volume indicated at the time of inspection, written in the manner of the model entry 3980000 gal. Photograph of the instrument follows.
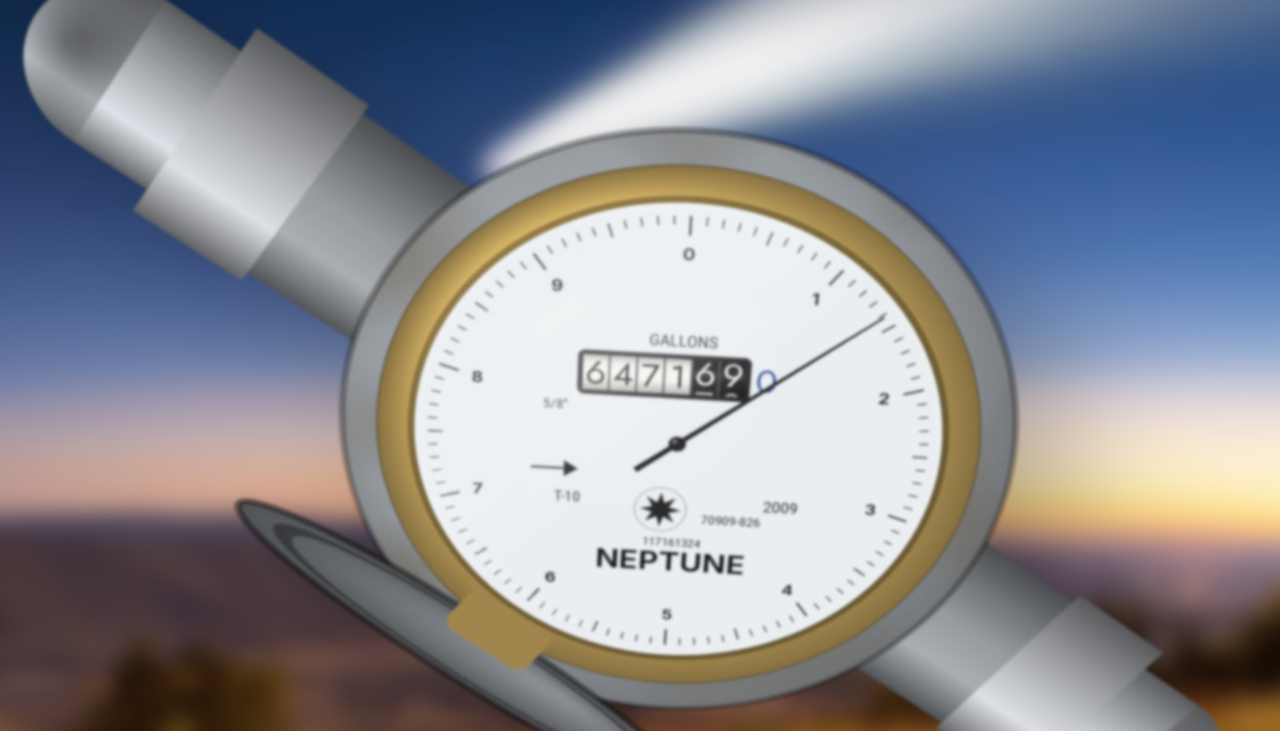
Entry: 6471691.4 gal
